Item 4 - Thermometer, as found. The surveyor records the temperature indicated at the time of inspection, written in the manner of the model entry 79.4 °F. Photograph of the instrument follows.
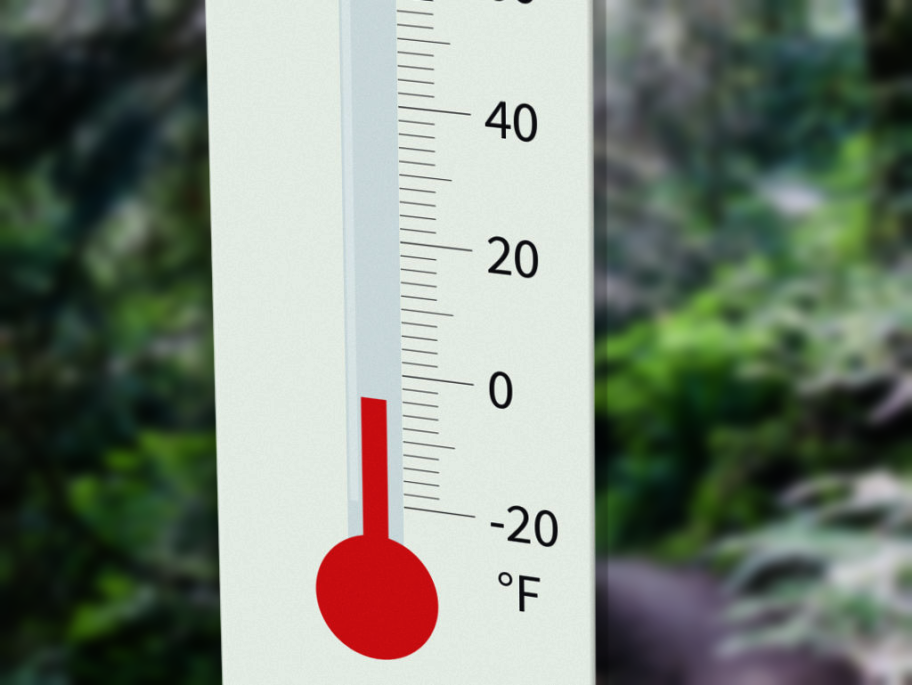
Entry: -4 °F
